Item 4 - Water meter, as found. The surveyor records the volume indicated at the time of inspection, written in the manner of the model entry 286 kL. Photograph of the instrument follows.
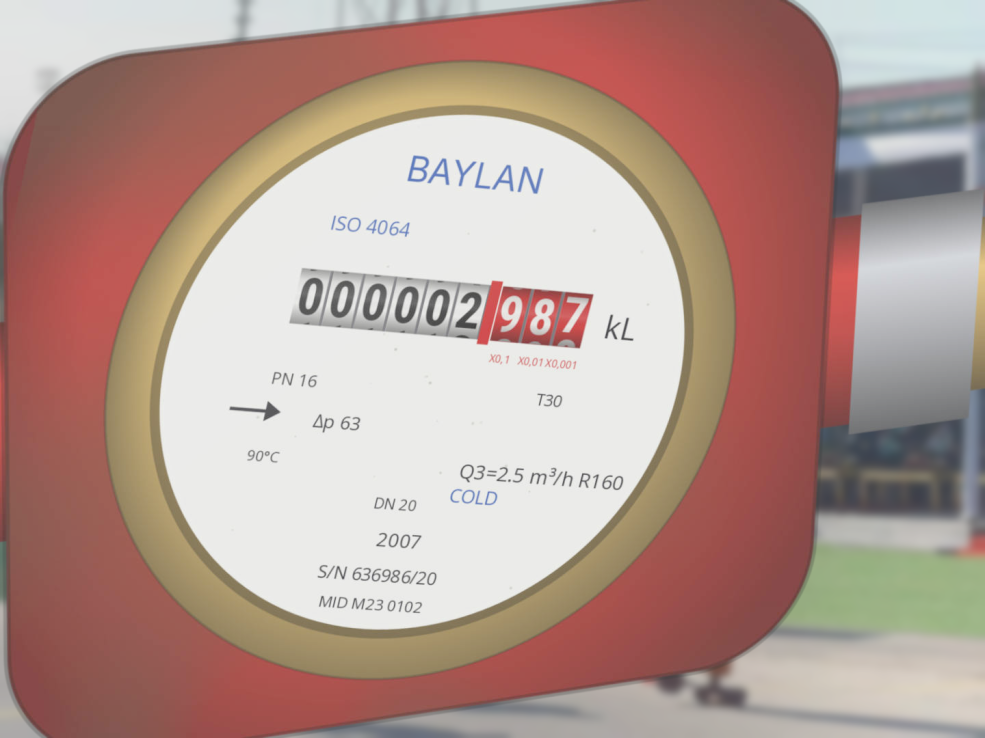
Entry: 2.987 kL
